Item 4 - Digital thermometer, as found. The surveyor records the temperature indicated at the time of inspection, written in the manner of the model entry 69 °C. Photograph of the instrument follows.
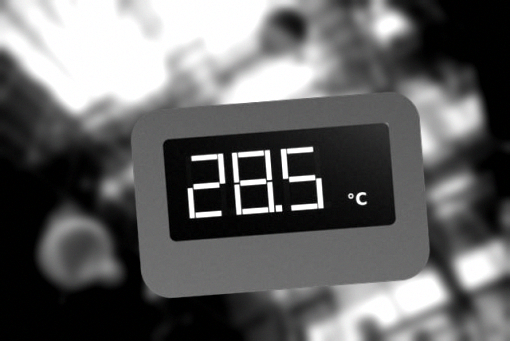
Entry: 28.5 °C
